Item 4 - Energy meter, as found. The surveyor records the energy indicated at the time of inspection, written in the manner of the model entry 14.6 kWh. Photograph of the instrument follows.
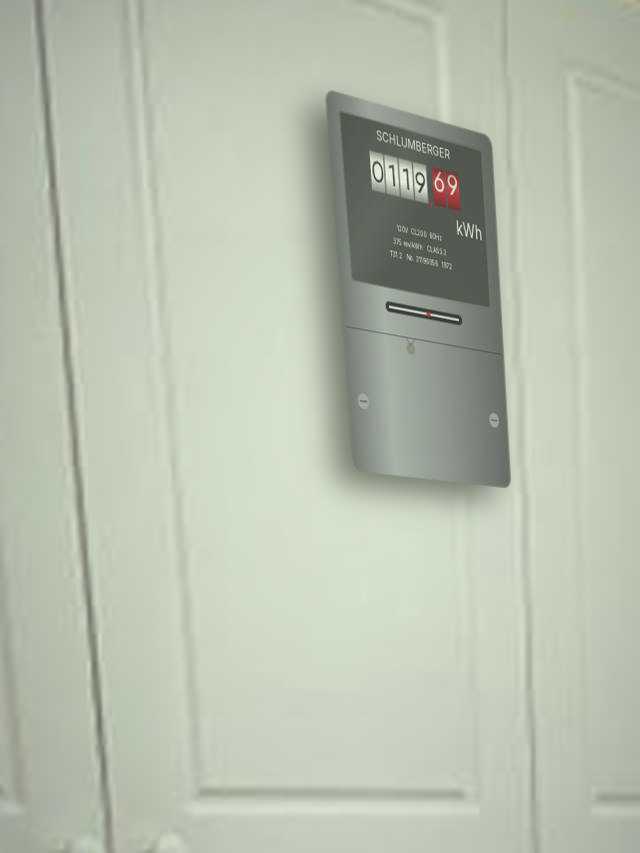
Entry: 119.69 kWh
